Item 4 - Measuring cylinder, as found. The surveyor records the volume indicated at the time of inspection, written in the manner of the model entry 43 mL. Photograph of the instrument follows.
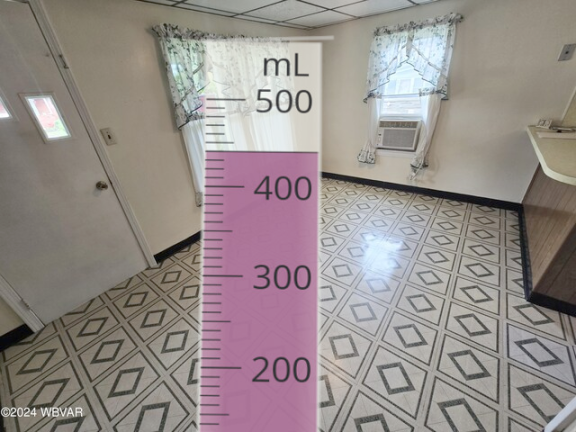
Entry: 440 mL
